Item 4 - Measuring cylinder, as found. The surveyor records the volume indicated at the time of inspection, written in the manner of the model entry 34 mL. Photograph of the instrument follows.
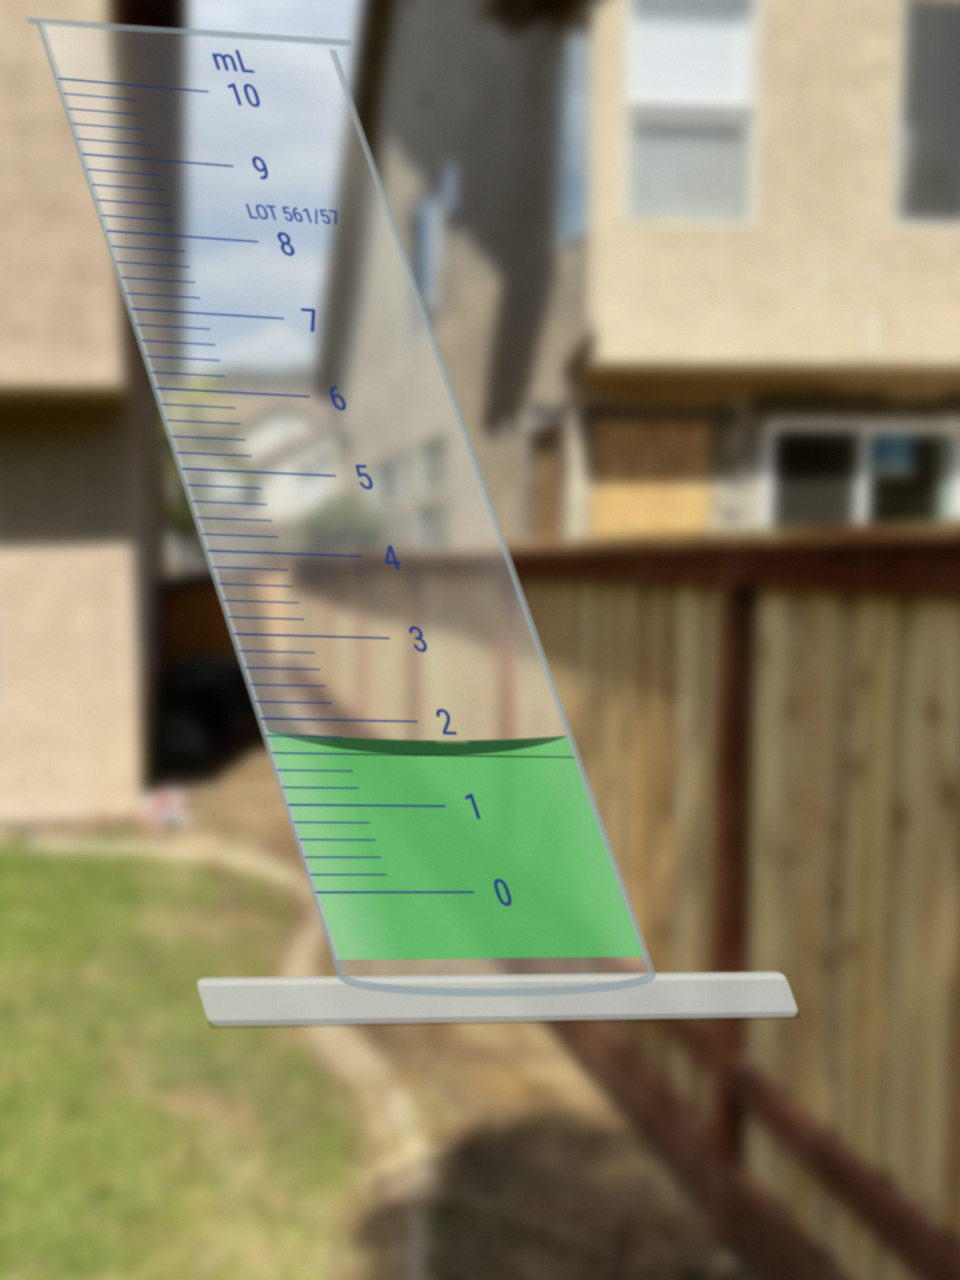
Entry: 1.6 mL
